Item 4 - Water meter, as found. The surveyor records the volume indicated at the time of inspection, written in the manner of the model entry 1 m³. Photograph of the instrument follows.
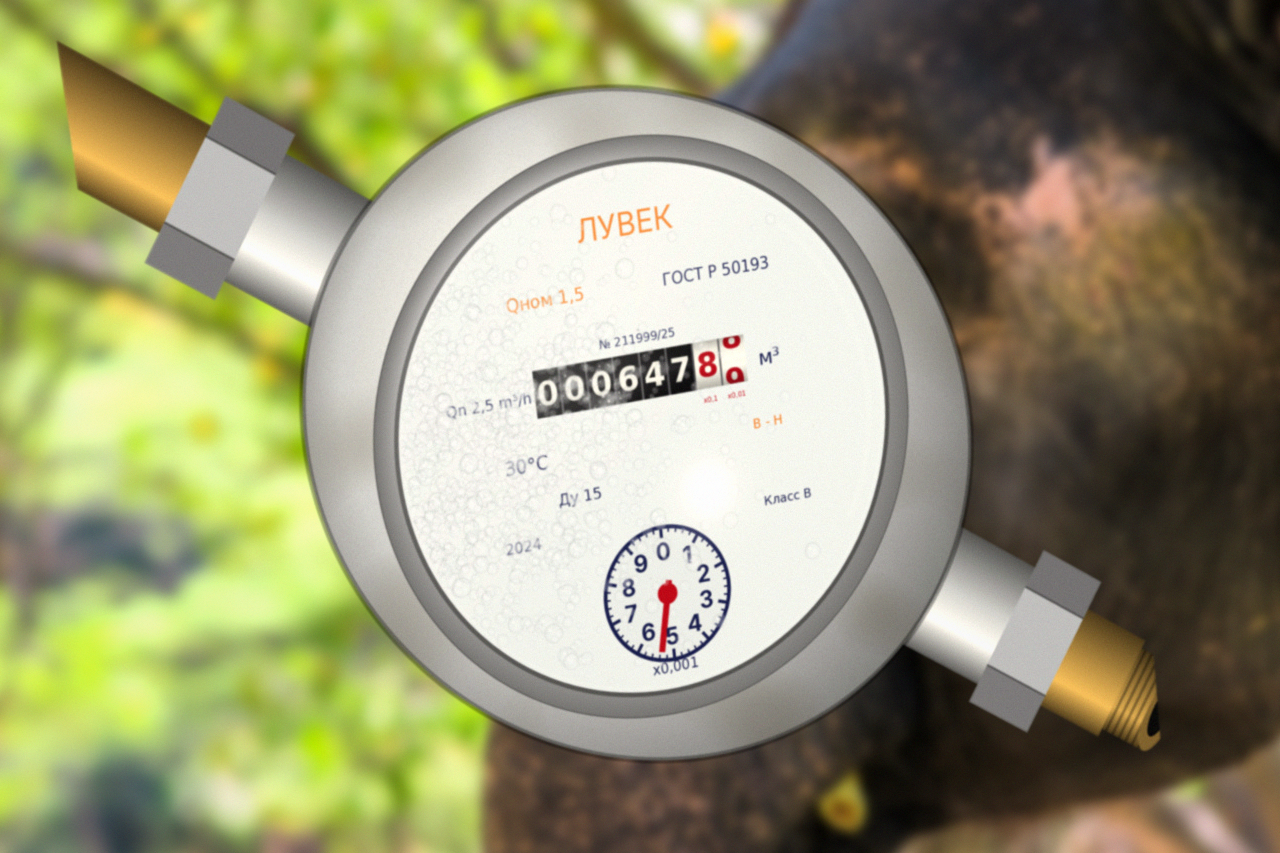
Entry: 647.885 m³
